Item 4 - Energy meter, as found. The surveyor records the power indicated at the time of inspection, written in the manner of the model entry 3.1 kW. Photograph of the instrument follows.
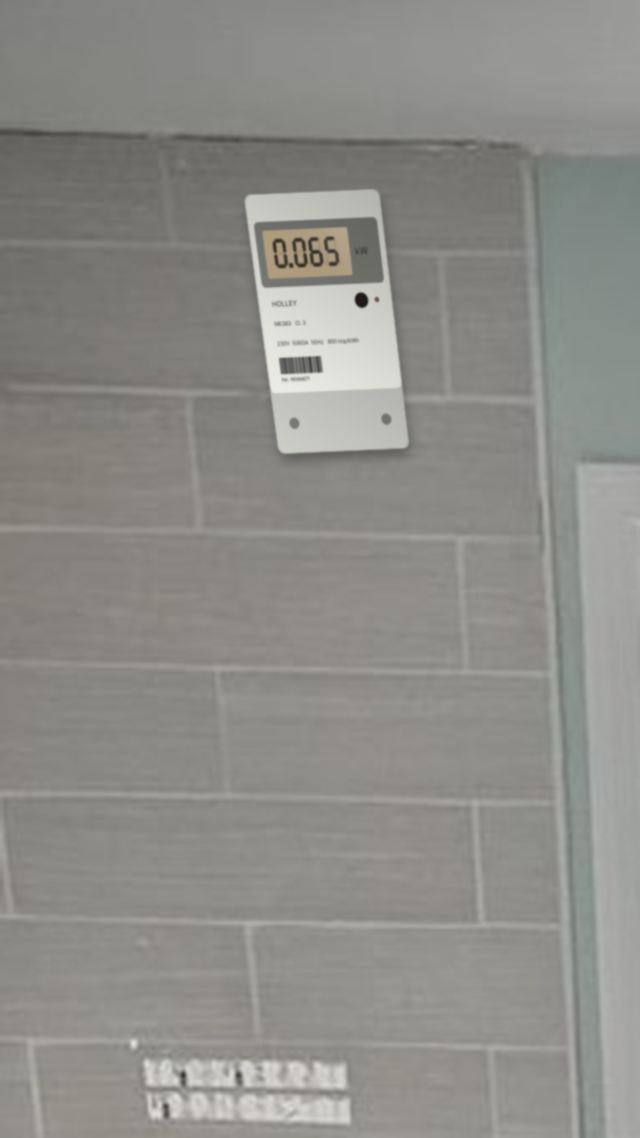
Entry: 0.065 kW
